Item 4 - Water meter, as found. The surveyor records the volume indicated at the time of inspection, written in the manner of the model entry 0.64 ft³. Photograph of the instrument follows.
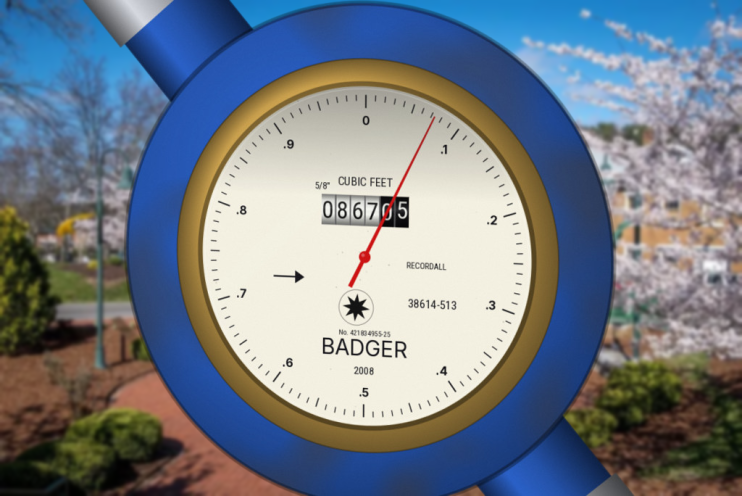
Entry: 86705.07 ft³
